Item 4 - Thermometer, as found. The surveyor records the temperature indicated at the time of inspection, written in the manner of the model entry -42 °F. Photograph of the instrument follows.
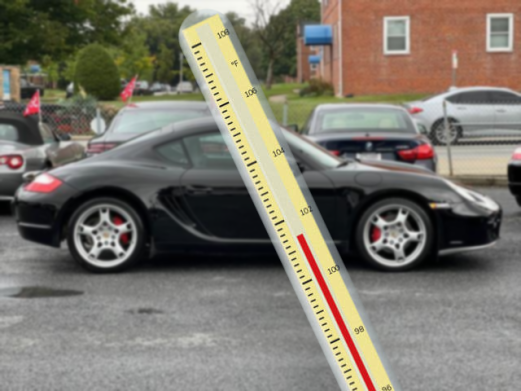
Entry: 101.4 °F
